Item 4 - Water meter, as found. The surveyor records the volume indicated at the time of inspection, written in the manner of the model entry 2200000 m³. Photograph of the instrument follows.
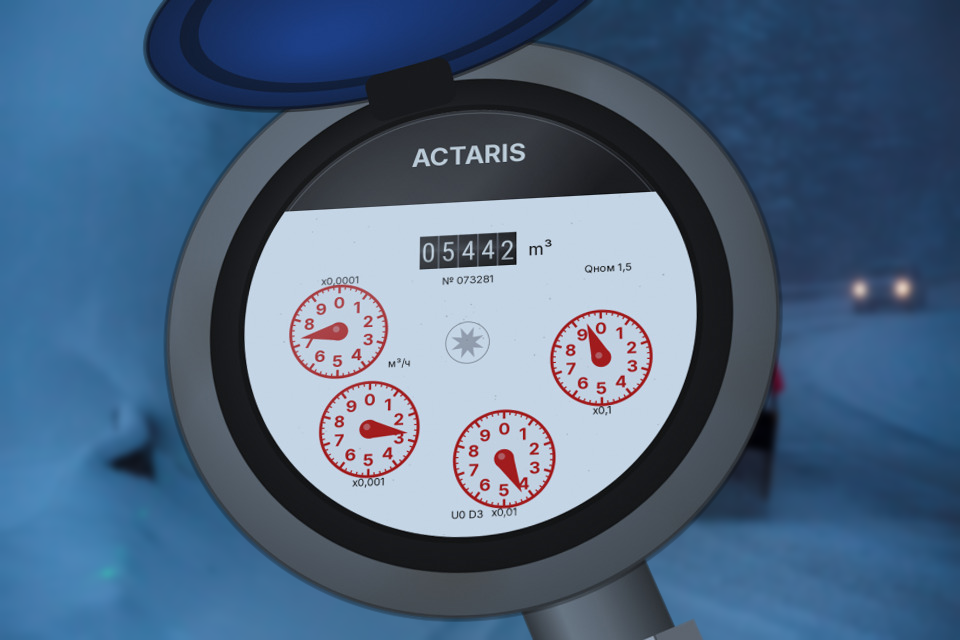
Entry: 5441.9427 m³
